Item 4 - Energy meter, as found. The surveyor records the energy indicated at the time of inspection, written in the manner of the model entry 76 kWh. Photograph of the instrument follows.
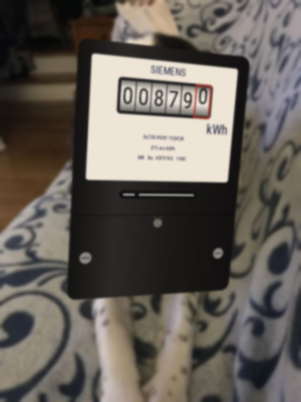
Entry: 879.0 kWh
